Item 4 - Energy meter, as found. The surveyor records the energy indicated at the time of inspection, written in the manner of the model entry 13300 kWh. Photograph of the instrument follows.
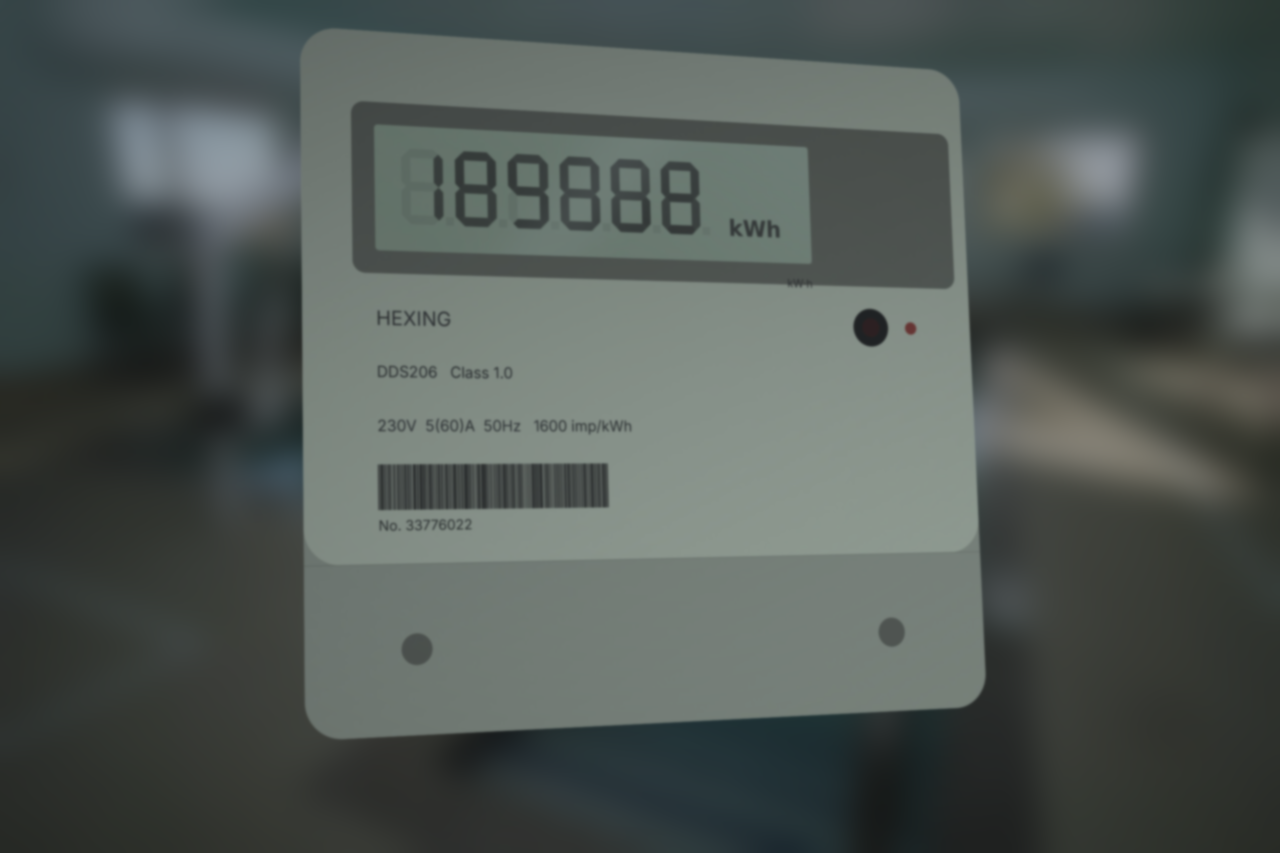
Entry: 189888 kWh
